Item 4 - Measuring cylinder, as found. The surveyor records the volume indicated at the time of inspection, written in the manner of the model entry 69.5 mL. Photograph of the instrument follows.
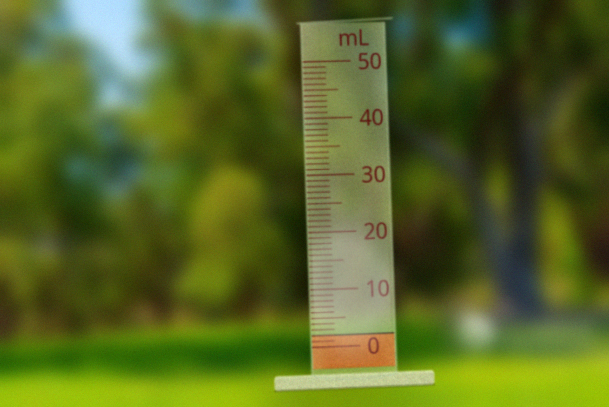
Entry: 2 mL
